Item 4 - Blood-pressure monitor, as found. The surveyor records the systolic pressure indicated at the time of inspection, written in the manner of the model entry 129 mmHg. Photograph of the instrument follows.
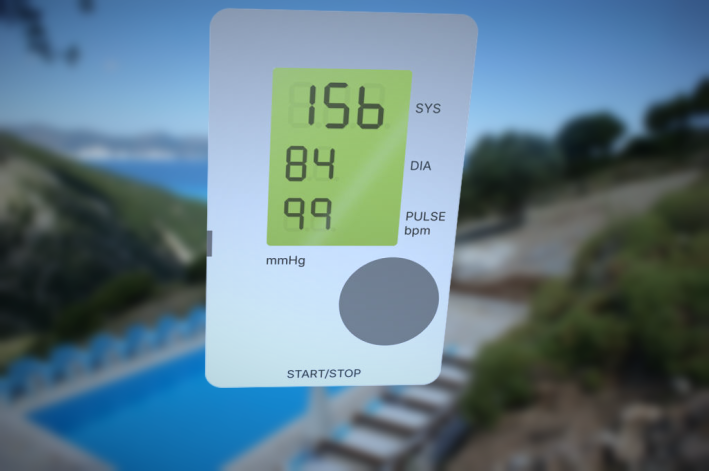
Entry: 156 mmHg
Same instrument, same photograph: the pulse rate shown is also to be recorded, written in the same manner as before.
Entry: 99 bpm
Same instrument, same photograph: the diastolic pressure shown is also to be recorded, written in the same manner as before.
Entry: 84 mmHg
